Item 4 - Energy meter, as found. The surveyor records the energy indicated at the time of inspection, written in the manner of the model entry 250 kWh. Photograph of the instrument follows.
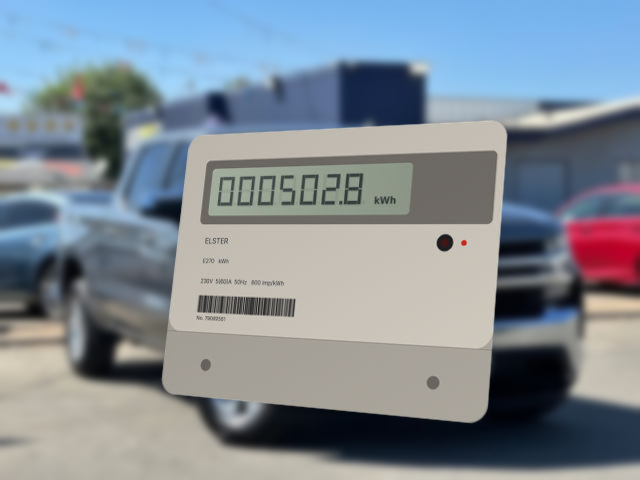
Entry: 502.8 kWh
